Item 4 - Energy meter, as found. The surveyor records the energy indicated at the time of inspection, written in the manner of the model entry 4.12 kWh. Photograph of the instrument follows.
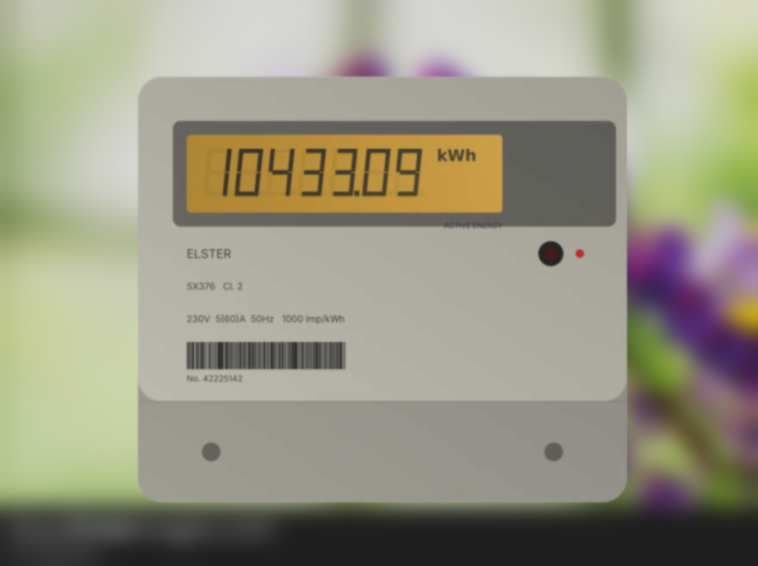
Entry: 10433.09 kWh
